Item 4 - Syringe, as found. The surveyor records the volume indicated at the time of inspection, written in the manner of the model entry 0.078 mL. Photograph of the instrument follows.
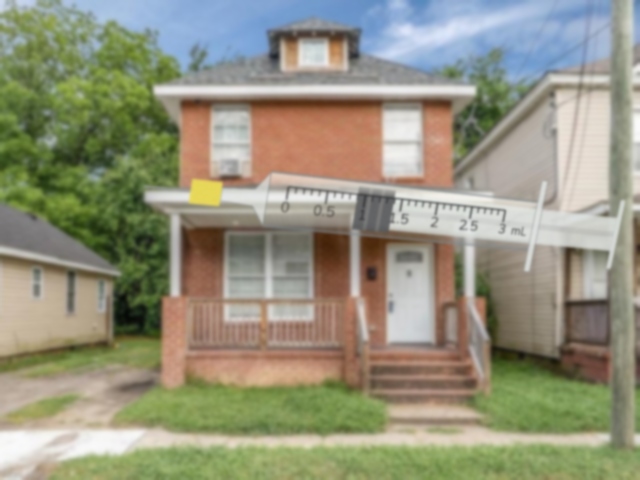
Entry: 0.9 mL
